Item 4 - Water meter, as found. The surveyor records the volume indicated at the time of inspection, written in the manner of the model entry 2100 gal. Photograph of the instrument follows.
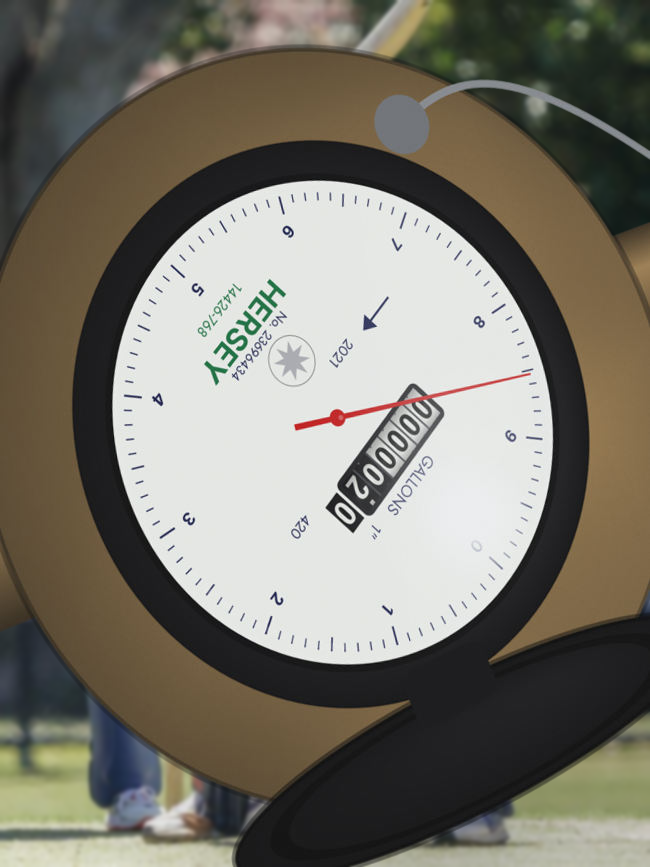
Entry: 18.5 gal
